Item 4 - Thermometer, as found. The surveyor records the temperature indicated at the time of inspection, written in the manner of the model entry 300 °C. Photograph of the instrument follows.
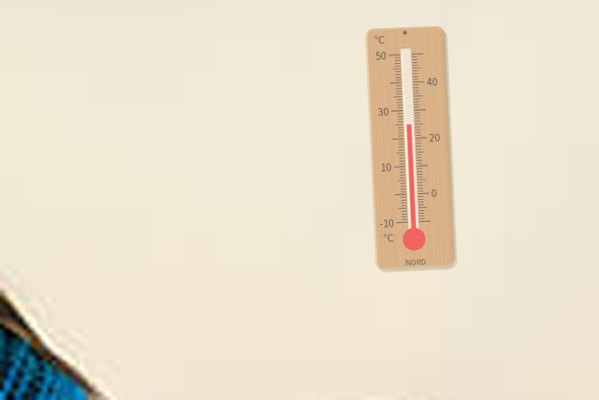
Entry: 25 °C
